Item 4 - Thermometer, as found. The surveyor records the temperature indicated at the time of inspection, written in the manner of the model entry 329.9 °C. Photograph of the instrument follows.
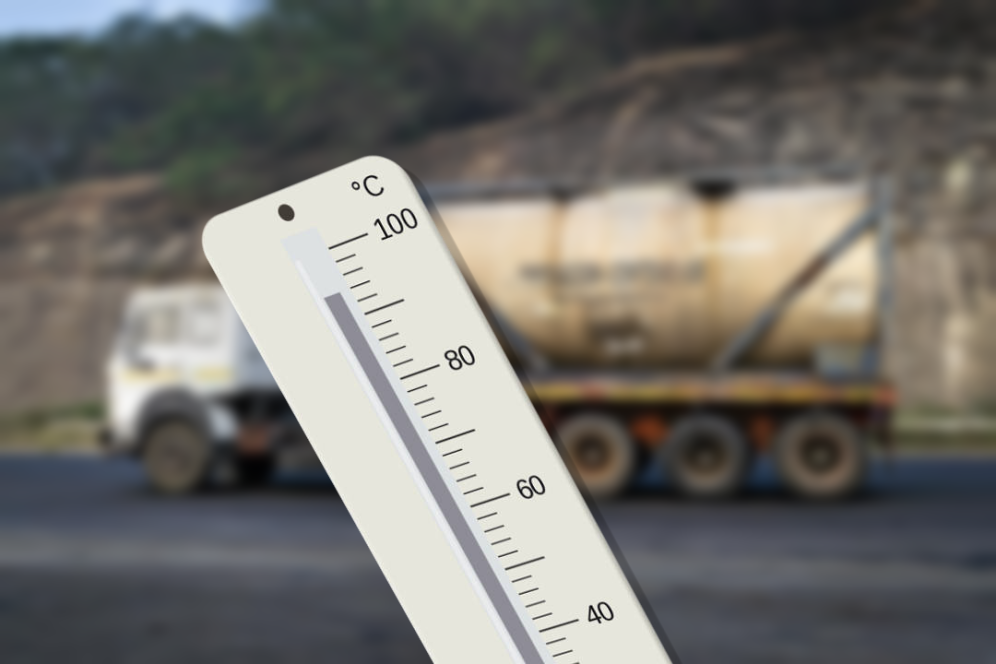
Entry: 94 °C
